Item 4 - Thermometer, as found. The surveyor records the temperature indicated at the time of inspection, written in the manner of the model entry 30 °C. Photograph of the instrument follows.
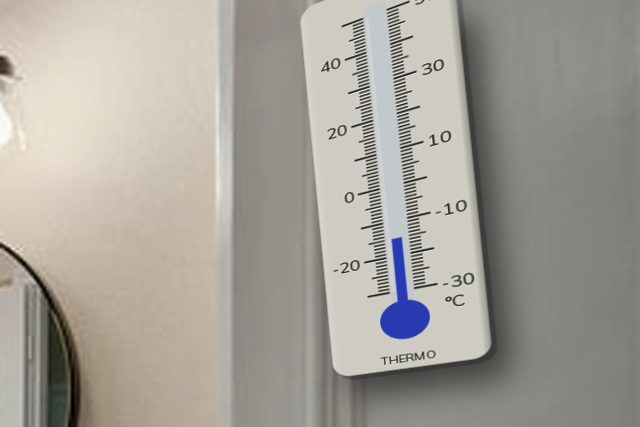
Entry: -15 °C
